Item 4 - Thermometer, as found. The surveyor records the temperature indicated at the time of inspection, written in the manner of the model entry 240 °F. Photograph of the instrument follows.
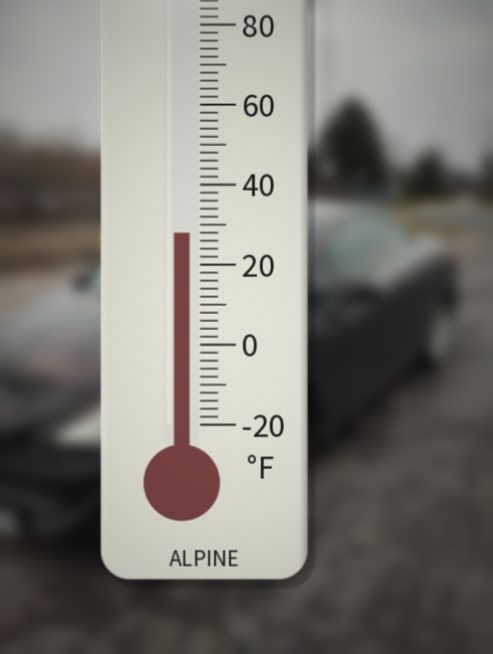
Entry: 28 °F
